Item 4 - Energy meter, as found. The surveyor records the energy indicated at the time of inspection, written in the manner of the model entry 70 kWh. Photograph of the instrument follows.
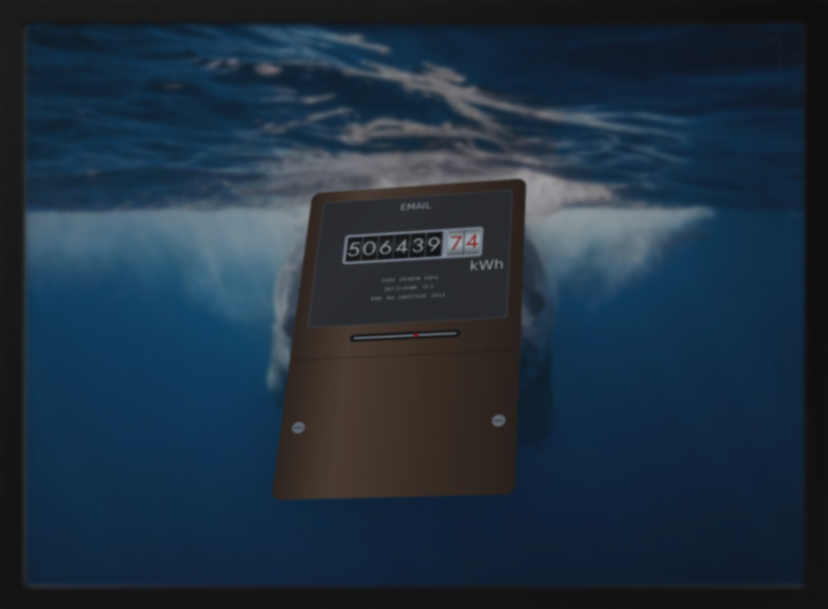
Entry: 506439.74 kWh
